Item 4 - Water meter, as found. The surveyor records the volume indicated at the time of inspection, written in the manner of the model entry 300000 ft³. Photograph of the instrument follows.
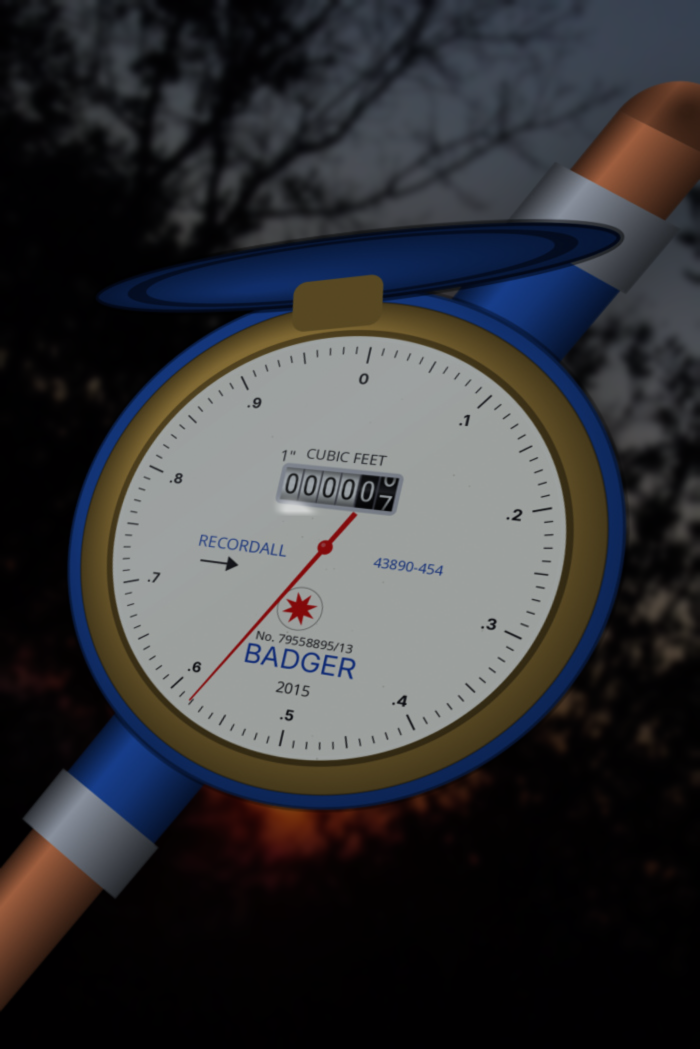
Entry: 6.58 ft³
